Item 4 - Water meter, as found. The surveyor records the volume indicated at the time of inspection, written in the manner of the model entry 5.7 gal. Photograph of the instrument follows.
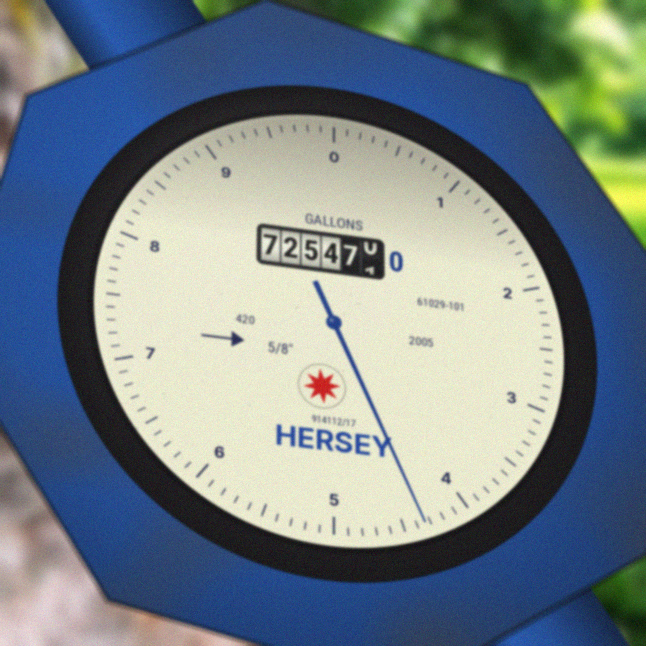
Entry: 7254704.3 gal
